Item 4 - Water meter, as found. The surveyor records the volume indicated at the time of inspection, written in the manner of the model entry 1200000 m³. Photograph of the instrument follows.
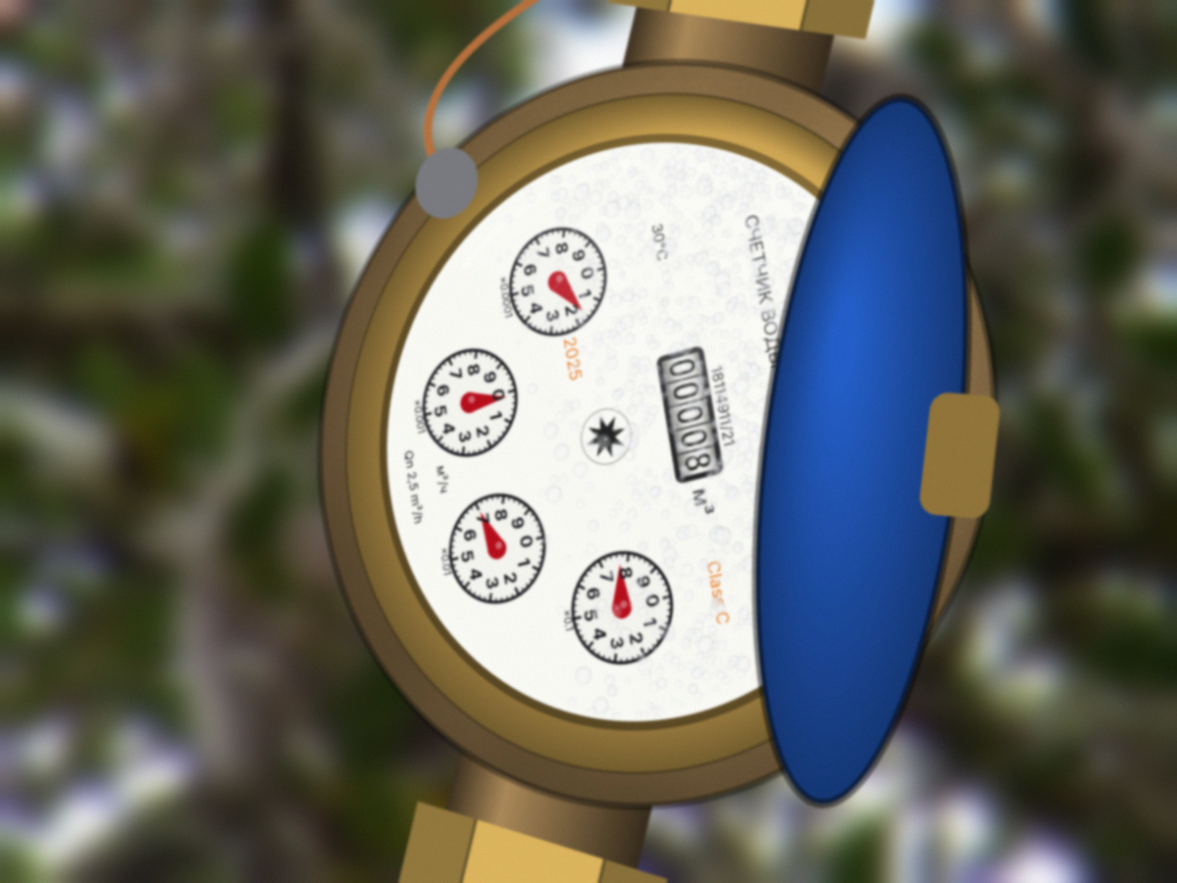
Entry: 8.7701 m³
